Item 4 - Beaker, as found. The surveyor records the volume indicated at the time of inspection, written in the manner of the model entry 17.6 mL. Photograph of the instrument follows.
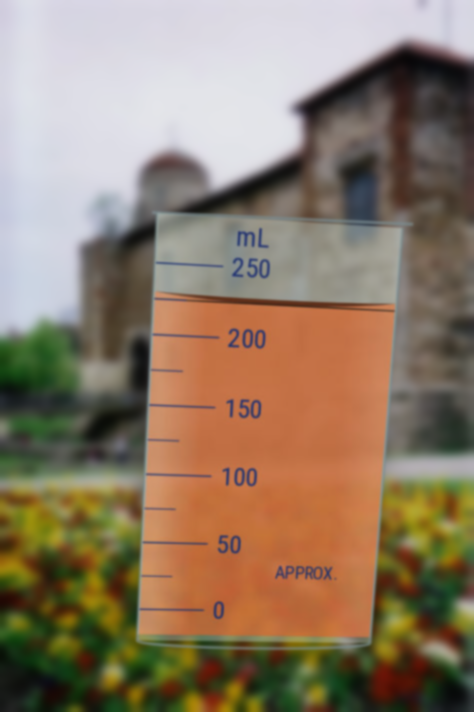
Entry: 225 mL
